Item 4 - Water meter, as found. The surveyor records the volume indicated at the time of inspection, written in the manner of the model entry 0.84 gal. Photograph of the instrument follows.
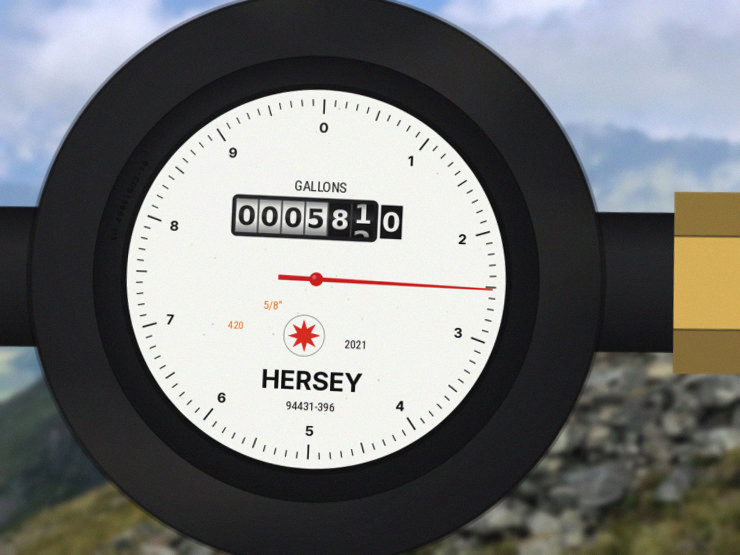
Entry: 5812.5 gal
